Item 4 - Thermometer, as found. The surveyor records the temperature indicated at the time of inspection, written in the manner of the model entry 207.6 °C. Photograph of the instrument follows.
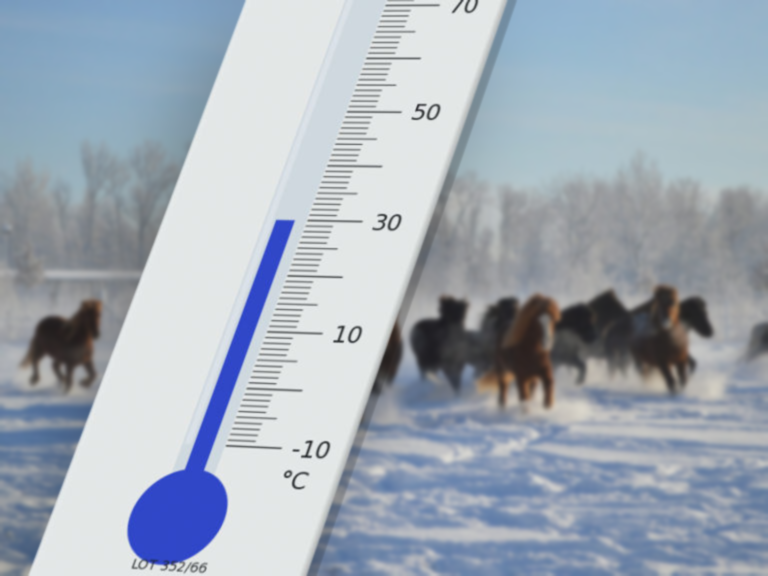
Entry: 30 °C
